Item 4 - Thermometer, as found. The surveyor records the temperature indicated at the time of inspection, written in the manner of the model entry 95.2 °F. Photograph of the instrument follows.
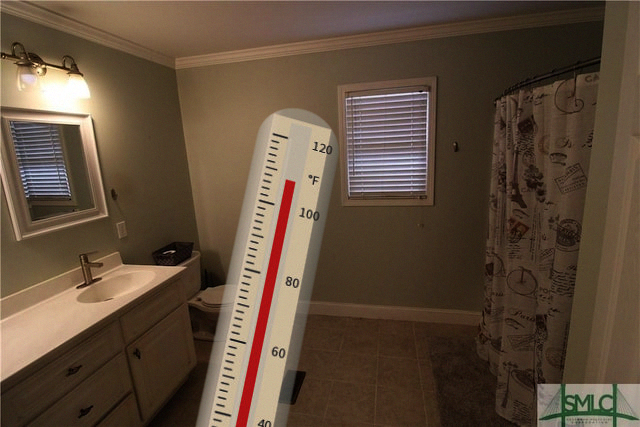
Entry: 108 °F
